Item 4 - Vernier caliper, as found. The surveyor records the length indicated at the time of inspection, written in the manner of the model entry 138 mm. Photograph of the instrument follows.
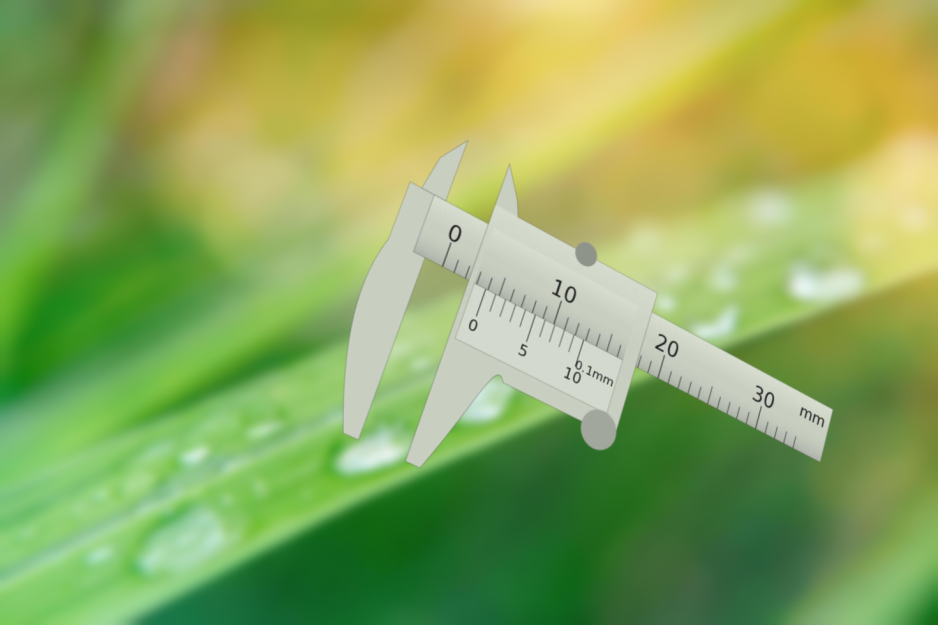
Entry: 3.8 mm
